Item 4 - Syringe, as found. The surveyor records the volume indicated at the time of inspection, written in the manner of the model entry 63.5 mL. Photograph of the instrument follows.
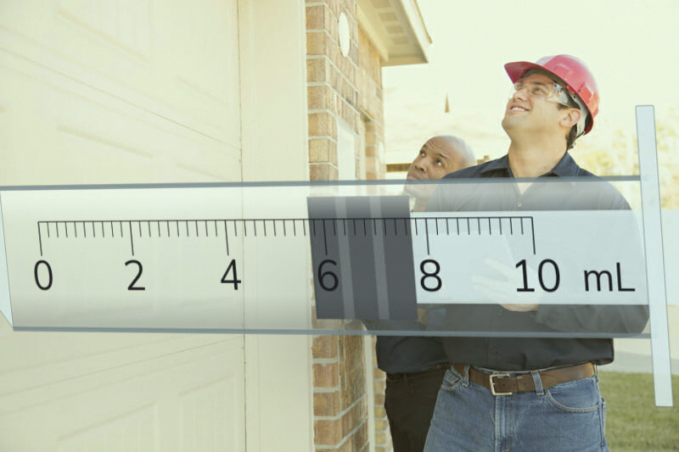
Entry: 5.7 mL
